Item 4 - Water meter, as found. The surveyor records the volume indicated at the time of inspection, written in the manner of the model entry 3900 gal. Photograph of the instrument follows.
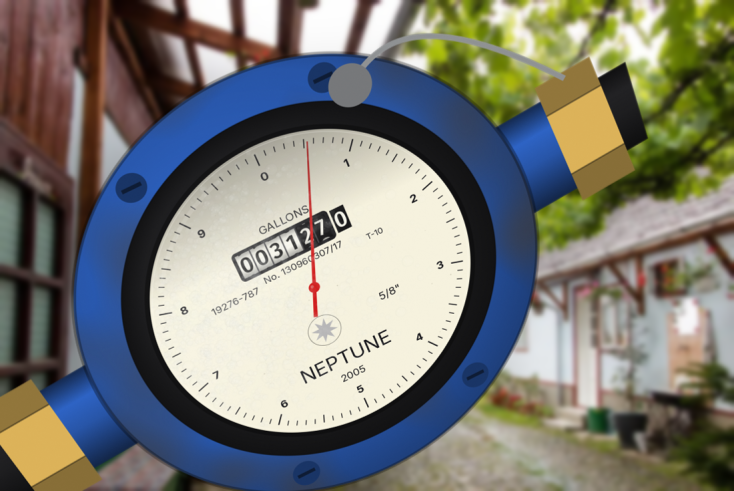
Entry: 31270.5 gal
